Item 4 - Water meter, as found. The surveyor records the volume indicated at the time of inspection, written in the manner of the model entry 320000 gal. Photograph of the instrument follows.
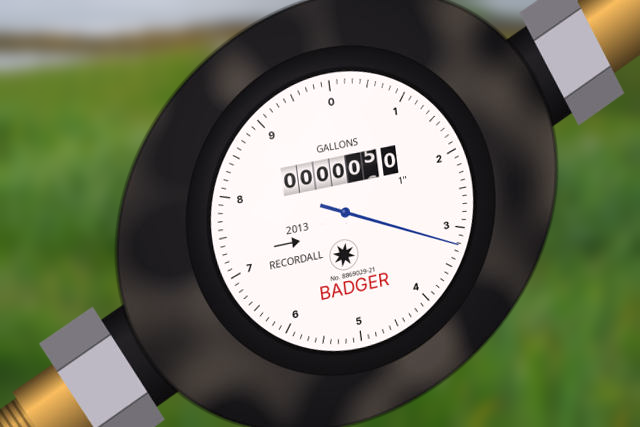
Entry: 53.2 gal
